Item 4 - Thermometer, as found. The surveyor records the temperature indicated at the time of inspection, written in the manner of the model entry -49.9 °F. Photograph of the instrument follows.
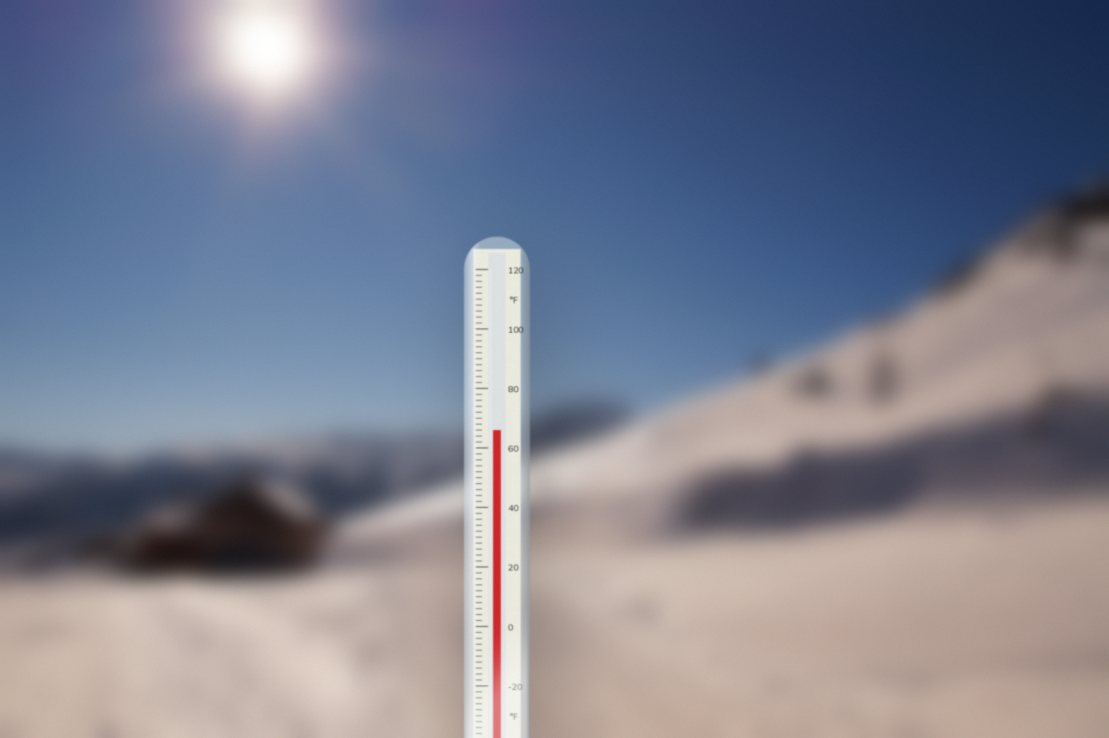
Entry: 66 °F
